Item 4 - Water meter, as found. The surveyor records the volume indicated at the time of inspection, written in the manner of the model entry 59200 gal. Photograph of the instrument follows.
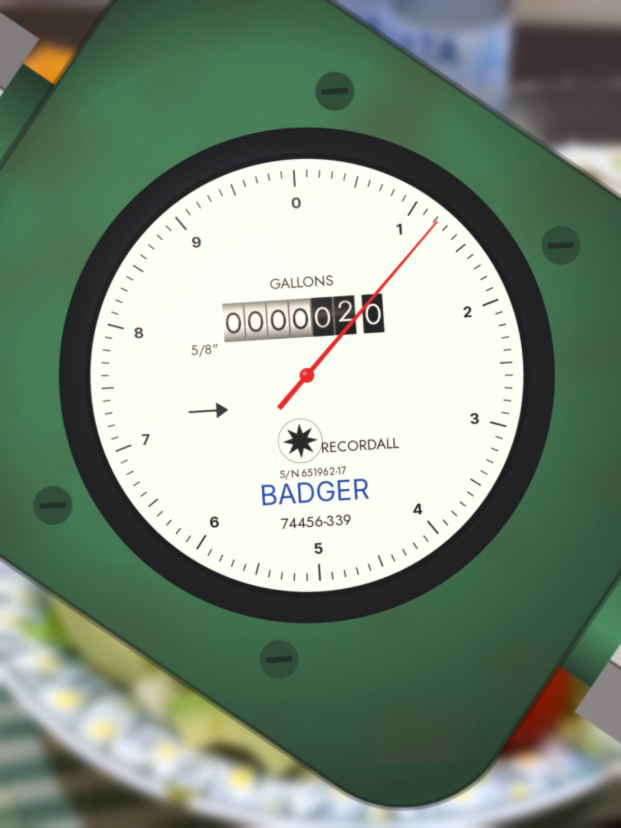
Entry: 21.2 gal
